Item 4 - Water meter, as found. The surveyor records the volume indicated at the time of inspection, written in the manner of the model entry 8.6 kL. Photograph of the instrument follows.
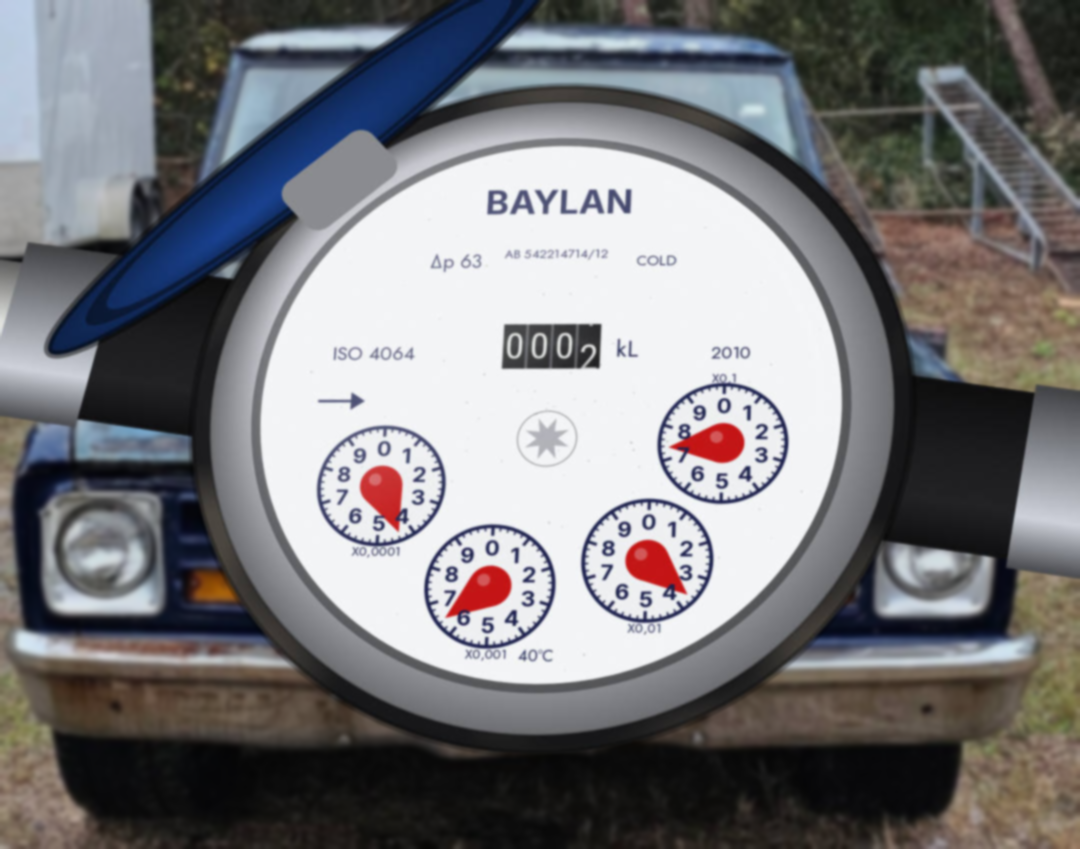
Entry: 1.7364 kL
